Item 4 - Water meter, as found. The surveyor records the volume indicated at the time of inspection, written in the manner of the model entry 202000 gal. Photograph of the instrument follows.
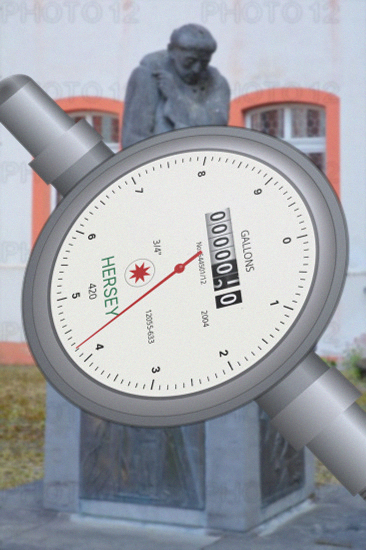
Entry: 14.2 gal
